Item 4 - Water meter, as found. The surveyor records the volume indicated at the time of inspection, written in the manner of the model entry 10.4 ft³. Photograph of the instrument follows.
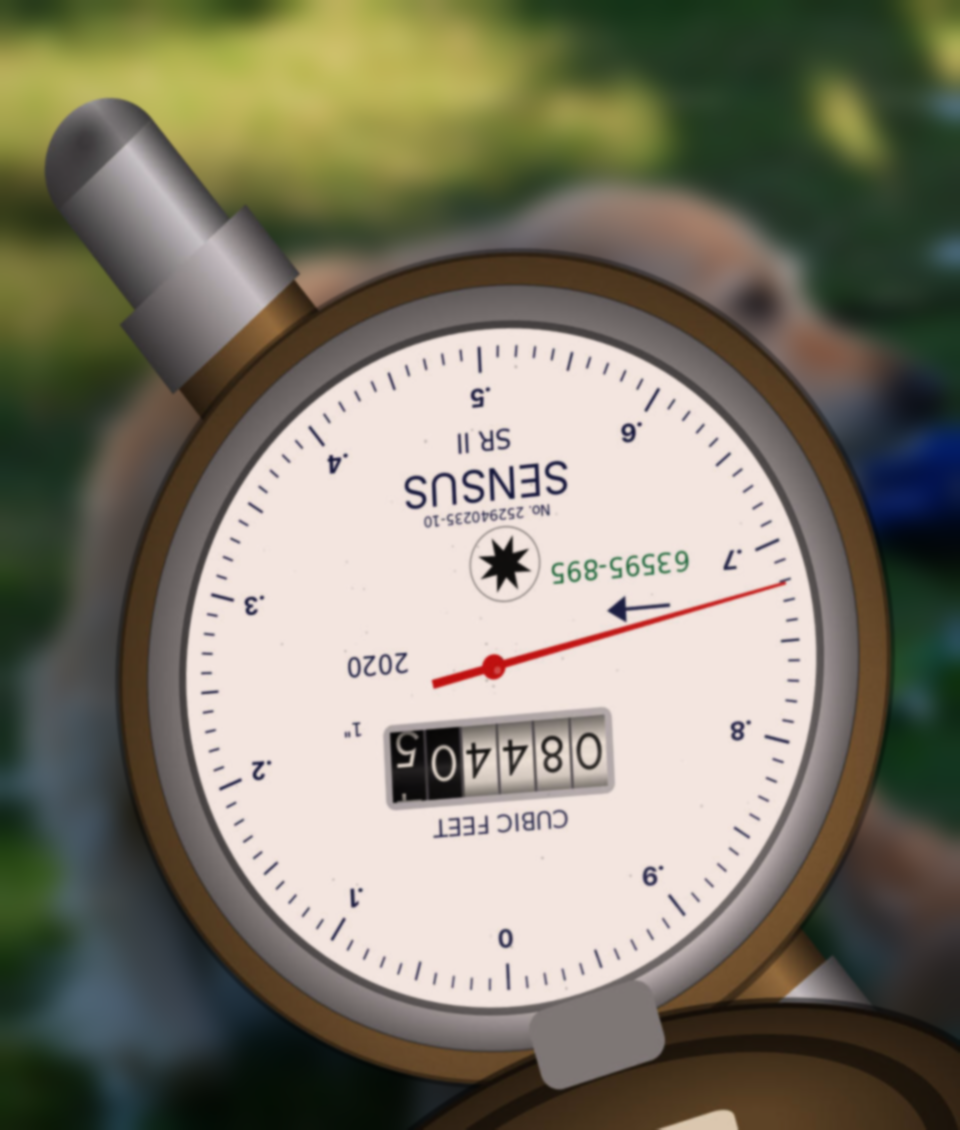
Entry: 84404.72 ft³
